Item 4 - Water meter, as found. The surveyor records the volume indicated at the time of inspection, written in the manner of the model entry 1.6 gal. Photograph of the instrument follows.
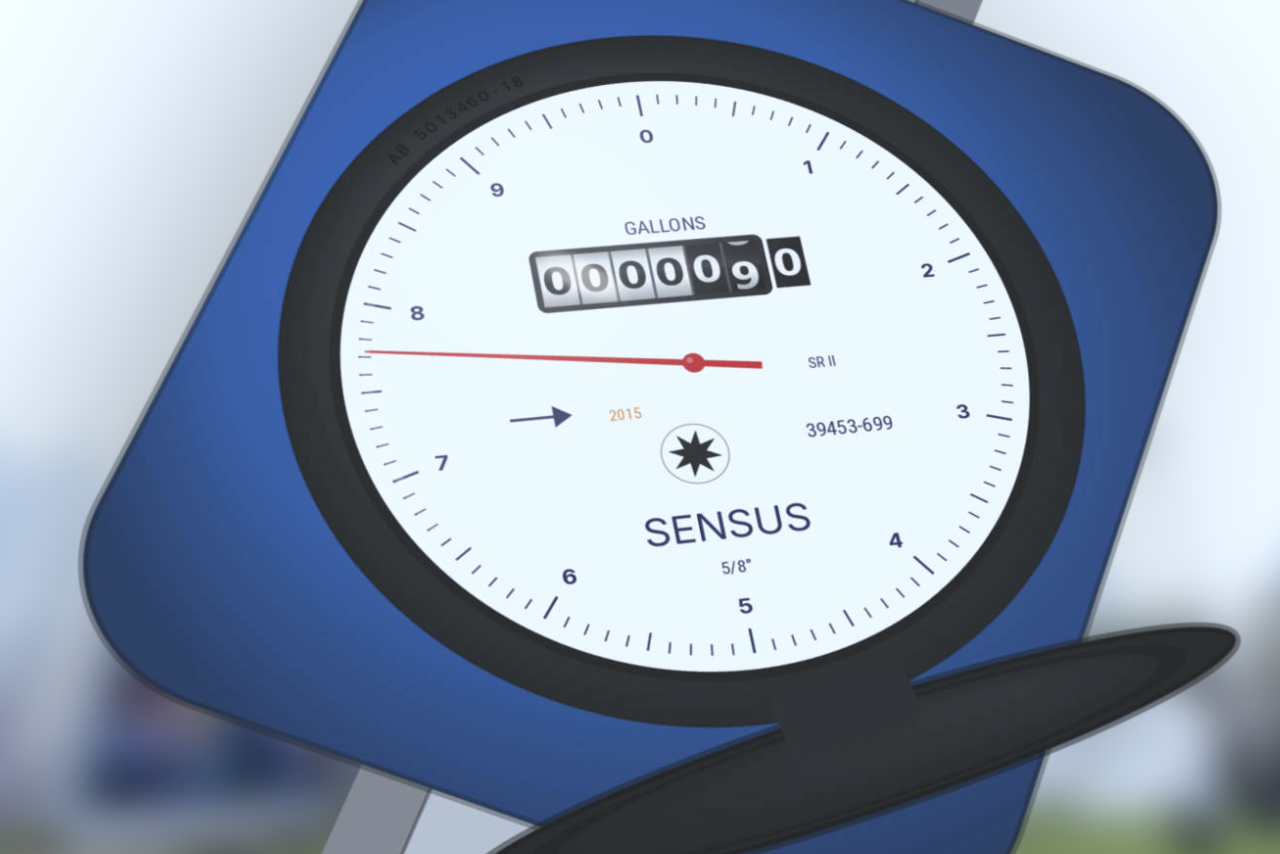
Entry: 87.7 gal
